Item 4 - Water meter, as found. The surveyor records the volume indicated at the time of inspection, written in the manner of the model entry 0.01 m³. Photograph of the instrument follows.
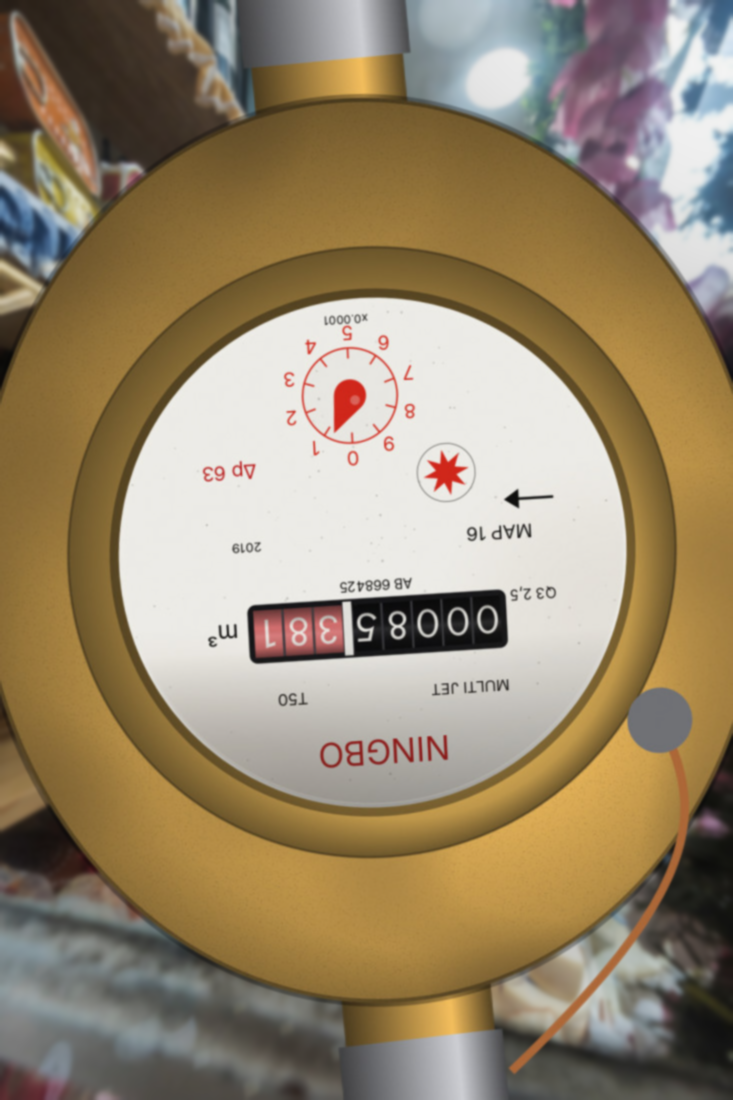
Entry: 85.3810 m³
